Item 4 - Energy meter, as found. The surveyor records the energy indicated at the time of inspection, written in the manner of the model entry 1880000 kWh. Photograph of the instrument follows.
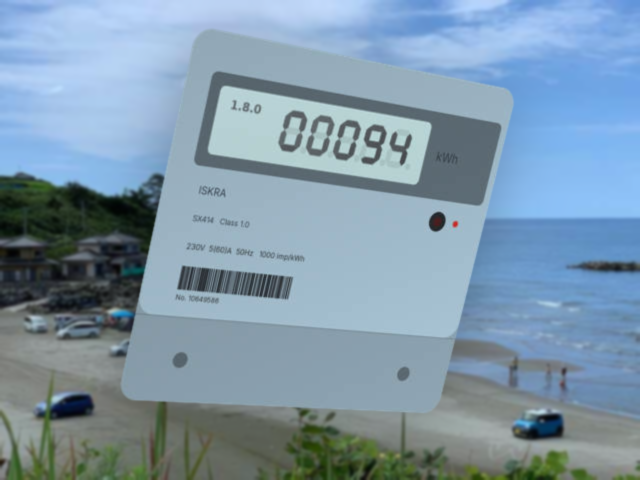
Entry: 94 kWh
